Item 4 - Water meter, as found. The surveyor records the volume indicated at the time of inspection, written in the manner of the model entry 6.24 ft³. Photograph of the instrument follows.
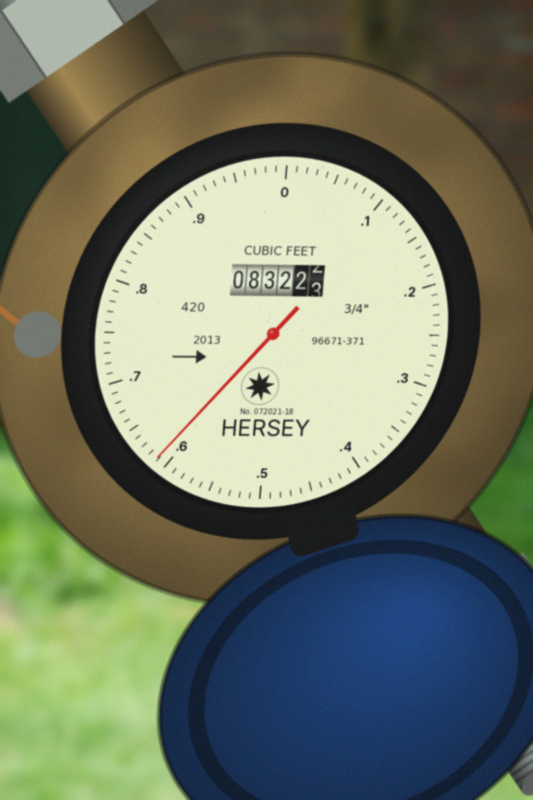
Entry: 83222.61 ft³
